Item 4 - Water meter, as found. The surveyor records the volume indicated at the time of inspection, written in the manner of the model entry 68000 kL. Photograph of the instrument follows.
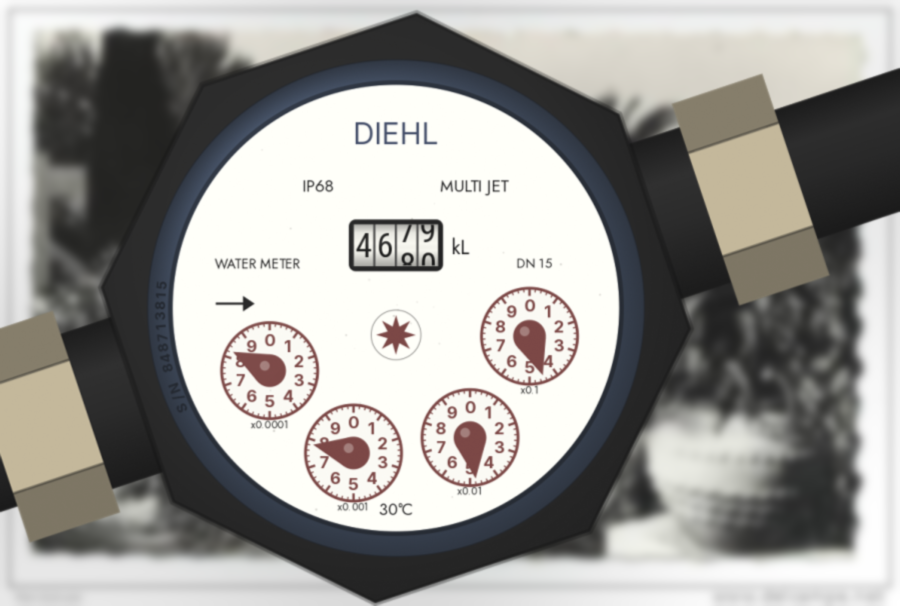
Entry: 4679.4478 kL
